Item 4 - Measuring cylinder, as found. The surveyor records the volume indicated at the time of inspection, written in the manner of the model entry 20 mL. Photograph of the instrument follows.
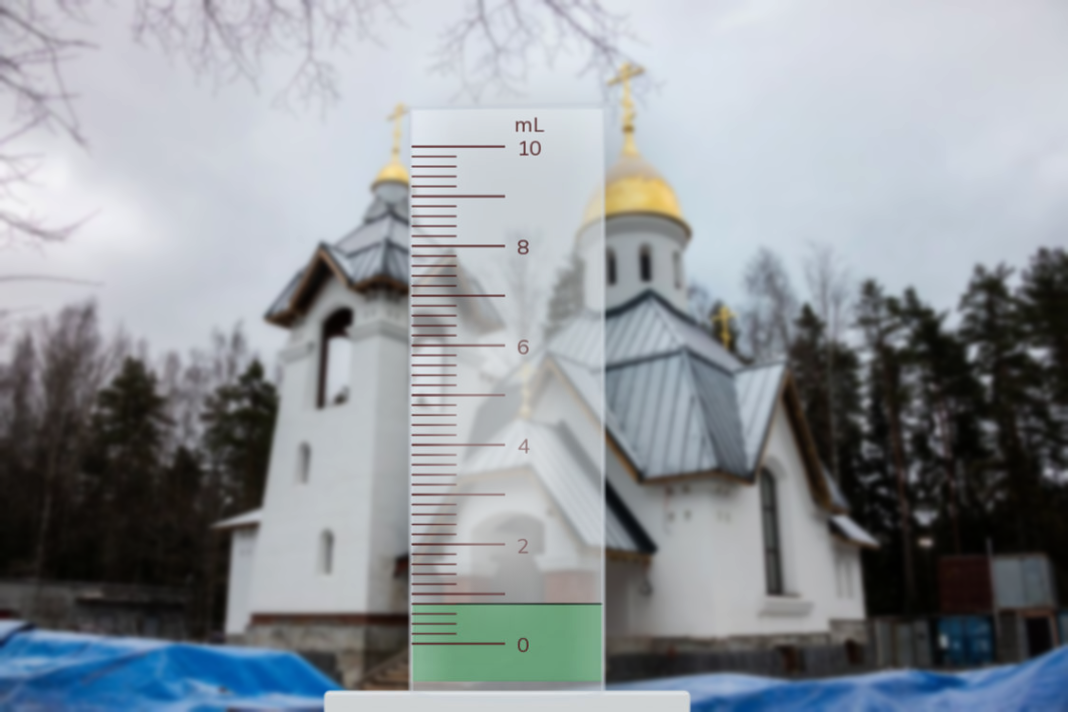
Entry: 0.8 mL
